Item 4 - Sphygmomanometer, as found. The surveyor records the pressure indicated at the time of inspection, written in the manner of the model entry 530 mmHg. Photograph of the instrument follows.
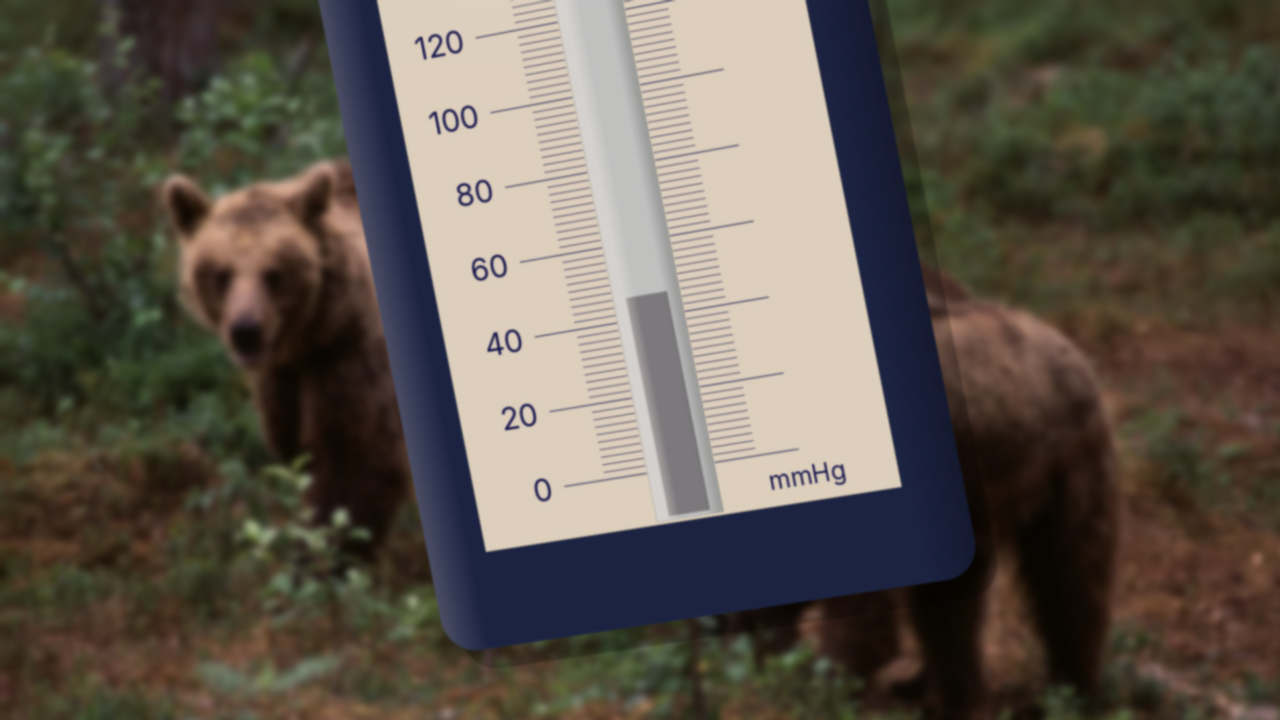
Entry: 46 mmHg
